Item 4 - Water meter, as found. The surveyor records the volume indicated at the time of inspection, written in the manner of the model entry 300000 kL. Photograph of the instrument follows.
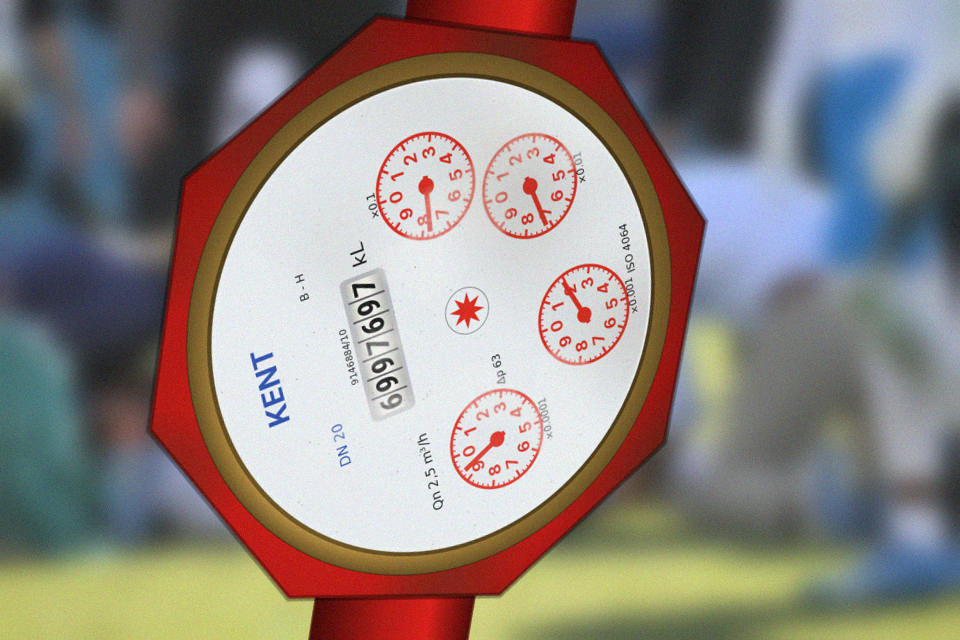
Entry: 6997697.7719 kL
